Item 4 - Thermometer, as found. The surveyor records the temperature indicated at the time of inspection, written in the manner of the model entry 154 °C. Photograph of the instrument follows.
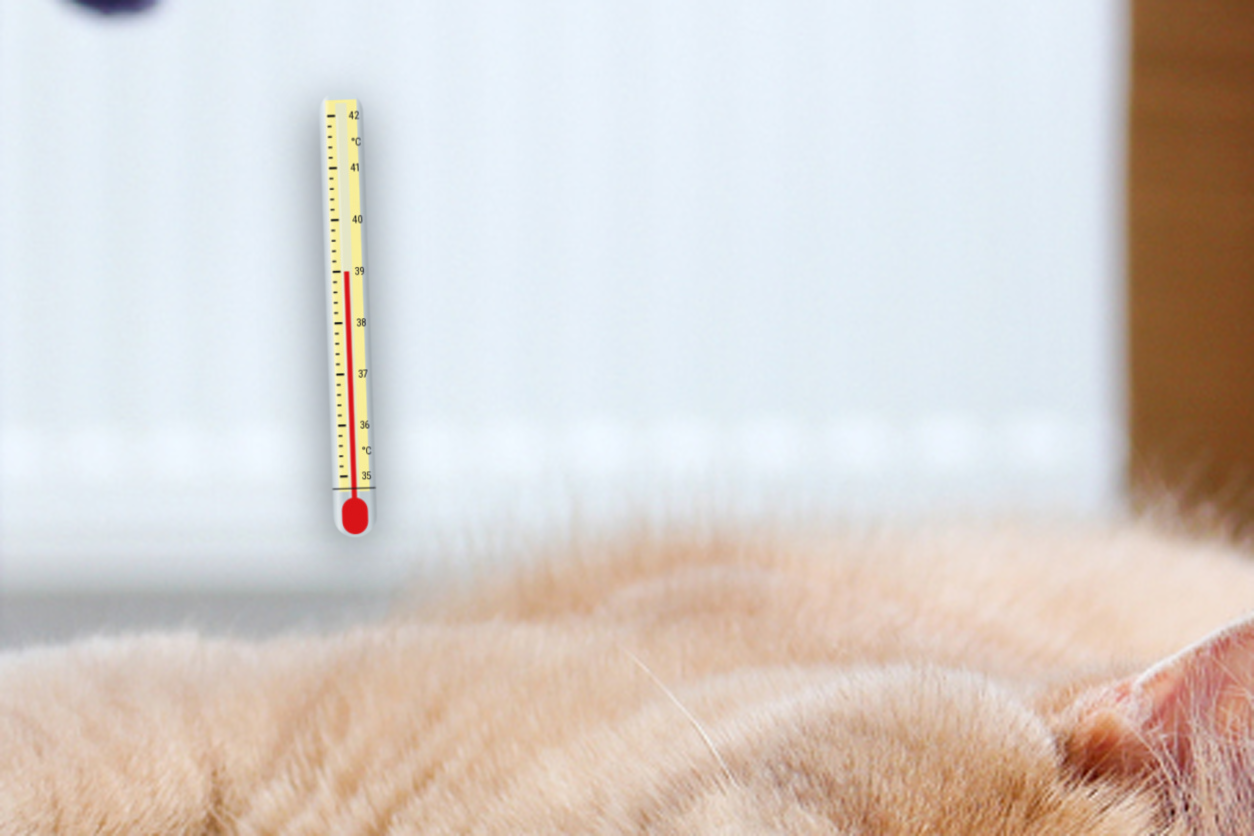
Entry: 39 °C
